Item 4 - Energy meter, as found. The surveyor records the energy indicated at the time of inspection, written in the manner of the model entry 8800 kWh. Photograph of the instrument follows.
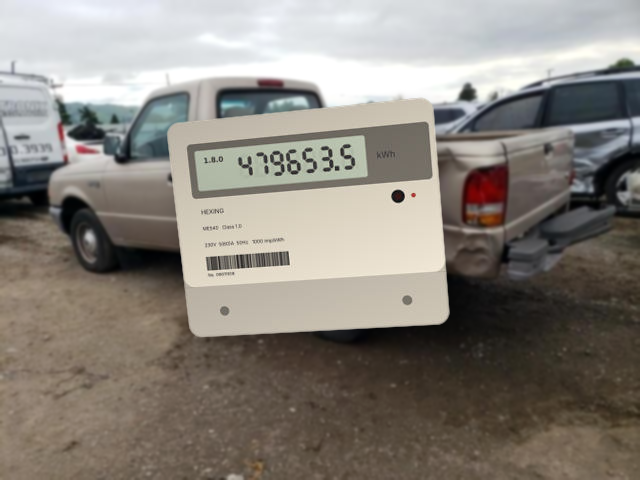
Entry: 479653.5 kWh
